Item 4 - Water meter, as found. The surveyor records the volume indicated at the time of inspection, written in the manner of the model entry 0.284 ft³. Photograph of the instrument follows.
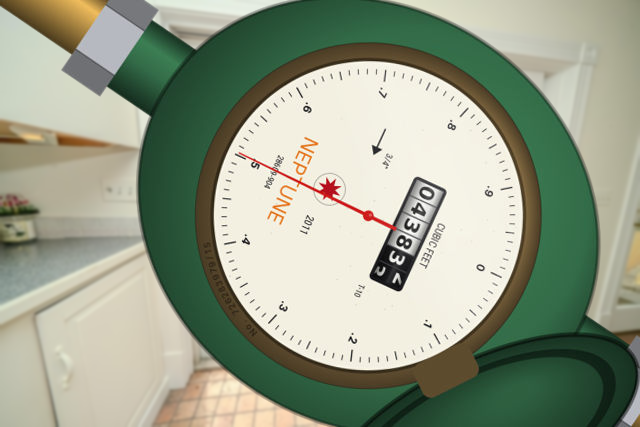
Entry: 43832.50 ft³
